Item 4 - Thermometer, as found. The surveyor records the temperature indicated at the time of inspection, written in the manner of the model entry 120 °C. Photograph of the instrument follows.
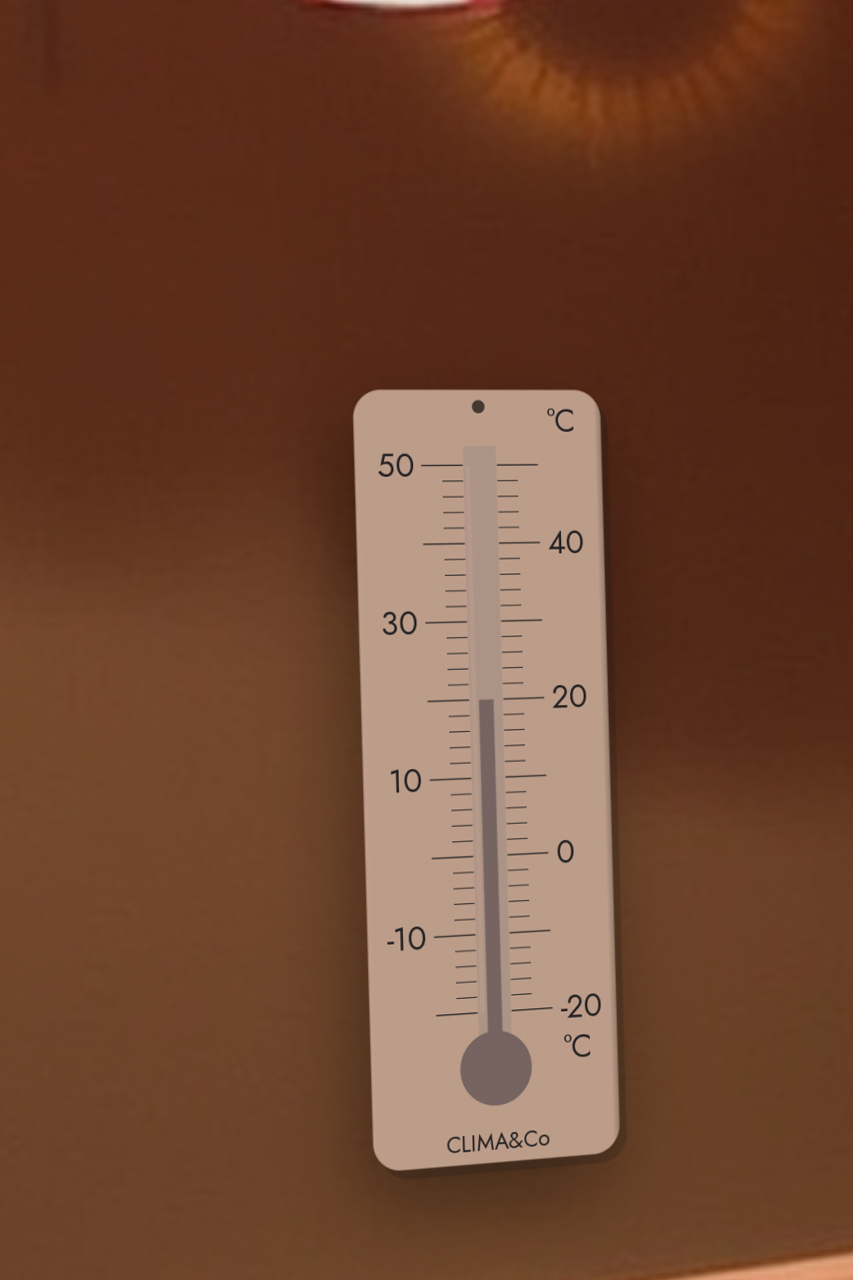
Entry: 20 °C
